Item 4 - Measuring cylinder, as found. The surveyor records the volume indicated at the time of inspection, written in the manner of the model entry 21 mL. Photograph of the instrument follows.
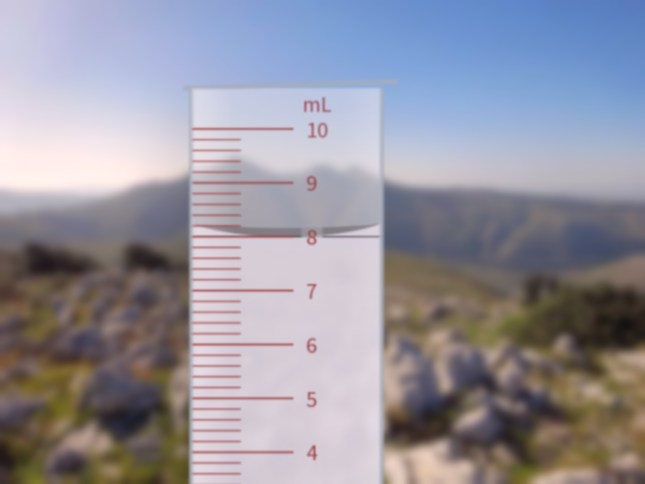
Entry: 8 mL
